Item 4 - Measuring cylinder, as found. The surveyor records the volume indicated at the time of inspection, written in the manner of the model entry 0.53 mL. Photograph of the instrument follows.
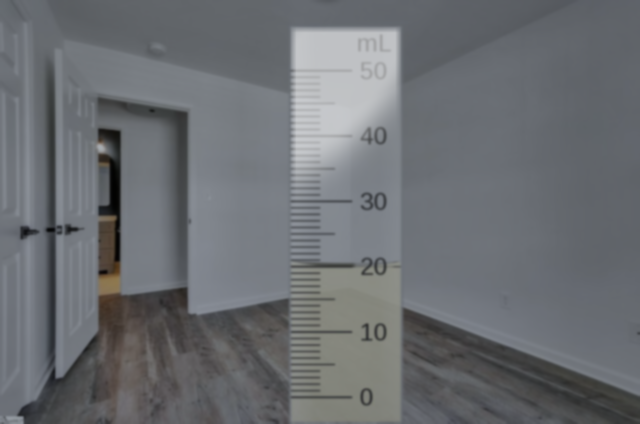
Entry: 20 mL
